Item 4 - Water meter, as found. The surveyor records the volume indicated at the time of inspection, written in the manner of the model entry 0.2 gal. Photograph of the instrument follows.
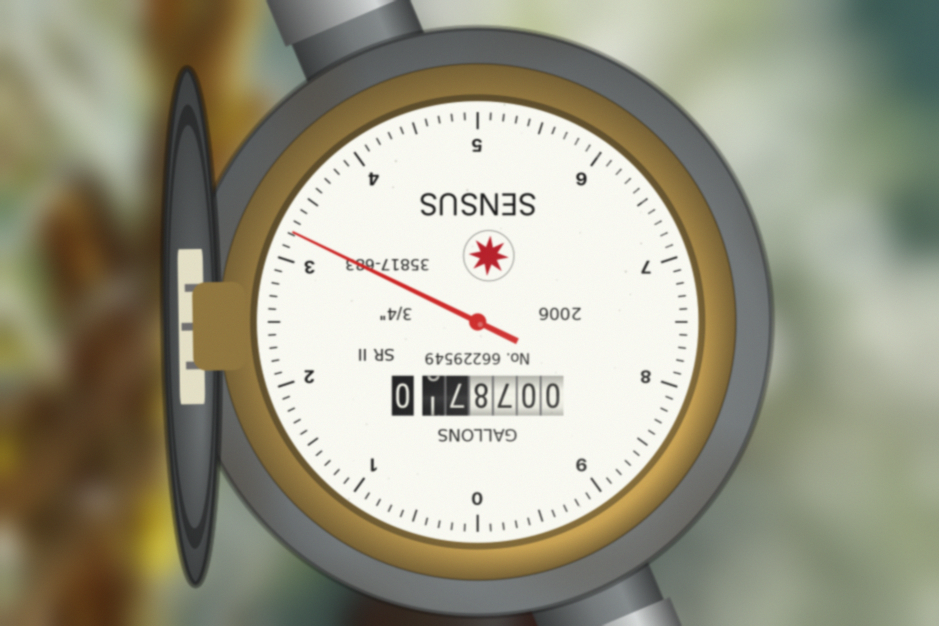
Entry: 78713.2 gal
